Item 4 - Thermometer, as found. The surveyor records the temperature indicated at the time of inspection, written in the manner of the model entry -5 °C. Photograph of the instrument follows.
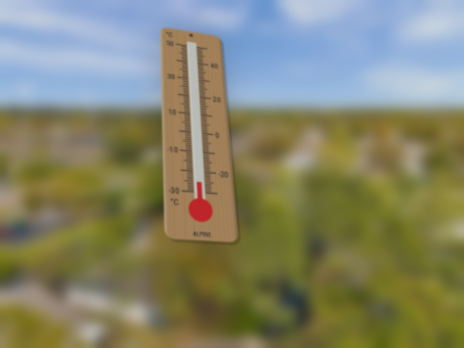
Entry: -25 °C
